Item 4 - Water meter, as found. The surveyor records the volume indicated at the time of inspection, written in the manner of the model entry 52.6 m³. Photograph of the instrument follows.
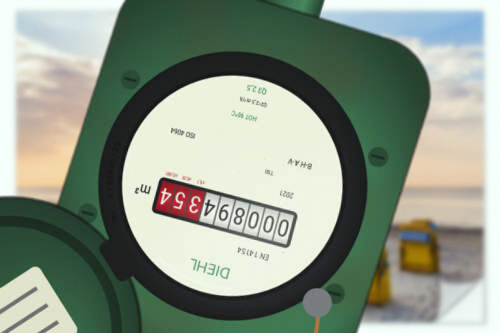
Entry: 894.354 m³
